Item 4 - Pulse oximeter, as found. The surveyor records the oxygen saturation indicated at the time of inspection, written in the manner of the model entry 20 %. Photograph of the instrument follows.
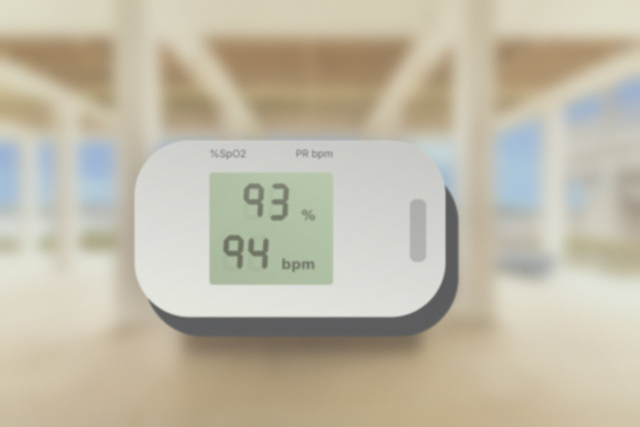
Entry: 93 %
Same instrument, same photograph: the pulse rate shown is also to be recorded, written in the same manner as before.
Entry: 94 bpm
